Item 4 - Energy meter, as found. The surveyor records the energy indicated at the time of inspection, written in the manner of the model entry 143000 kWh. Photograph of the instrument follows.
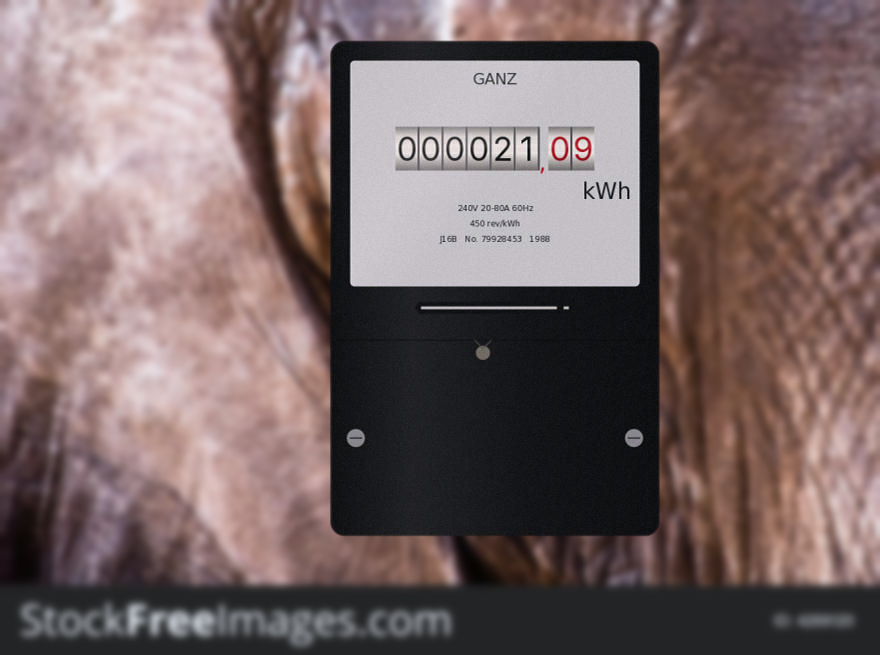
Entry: 21.09 kWh
